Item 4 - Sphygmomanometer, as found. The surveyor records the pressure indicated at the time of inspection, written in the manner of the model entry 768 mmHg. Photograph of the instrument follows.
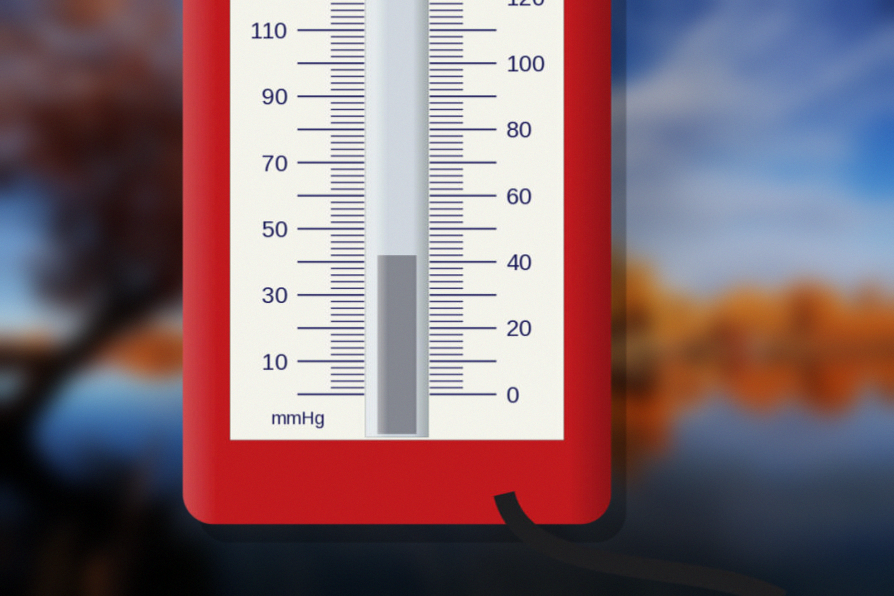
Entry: 42 mmHg
